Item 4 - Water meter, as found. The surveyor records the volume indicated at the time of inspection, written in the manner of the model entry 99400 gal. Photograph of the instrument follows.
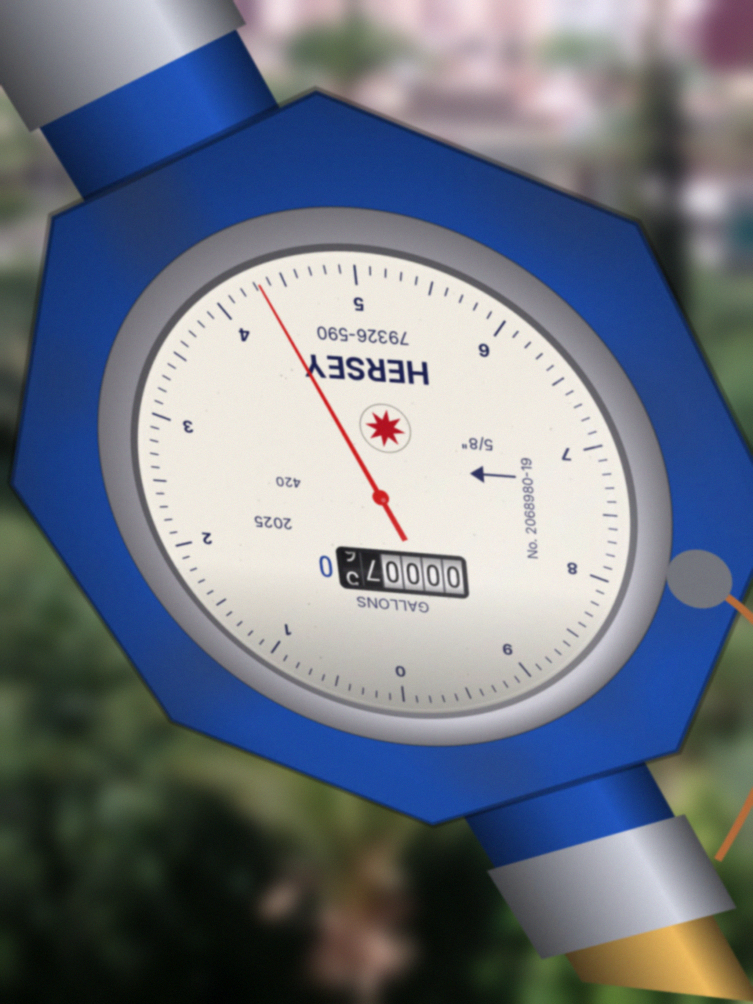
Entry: 754.3 gal
